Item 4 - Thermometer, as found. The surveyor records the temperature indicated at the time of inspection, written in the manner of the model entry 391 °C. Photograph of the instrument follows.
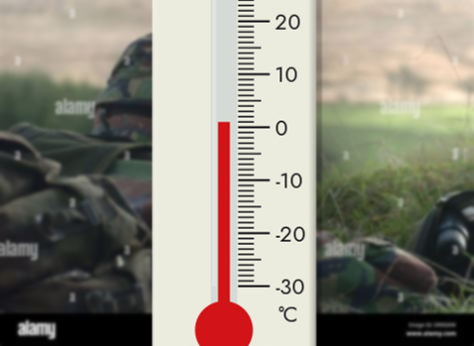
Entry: 1 °C
